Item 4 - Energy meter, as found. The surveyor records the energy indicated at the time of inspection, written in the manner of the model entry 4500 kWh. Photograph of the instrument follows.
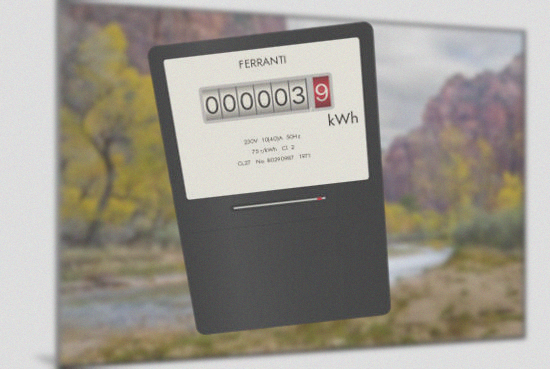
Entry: 3.9 kWh
